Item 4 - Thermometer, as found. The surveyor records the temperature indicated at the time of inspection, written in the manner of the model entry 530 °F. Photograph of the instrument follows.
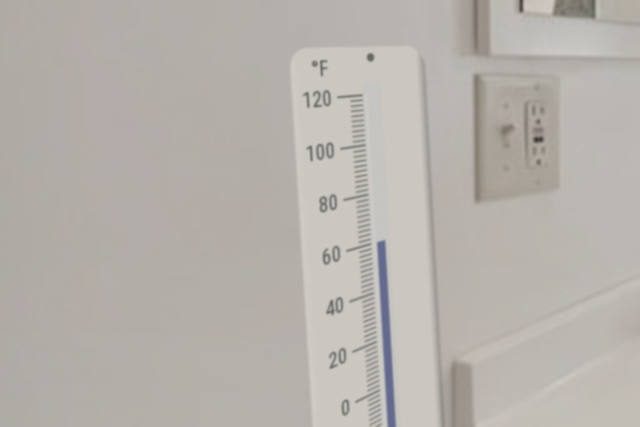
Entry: 60 °F
